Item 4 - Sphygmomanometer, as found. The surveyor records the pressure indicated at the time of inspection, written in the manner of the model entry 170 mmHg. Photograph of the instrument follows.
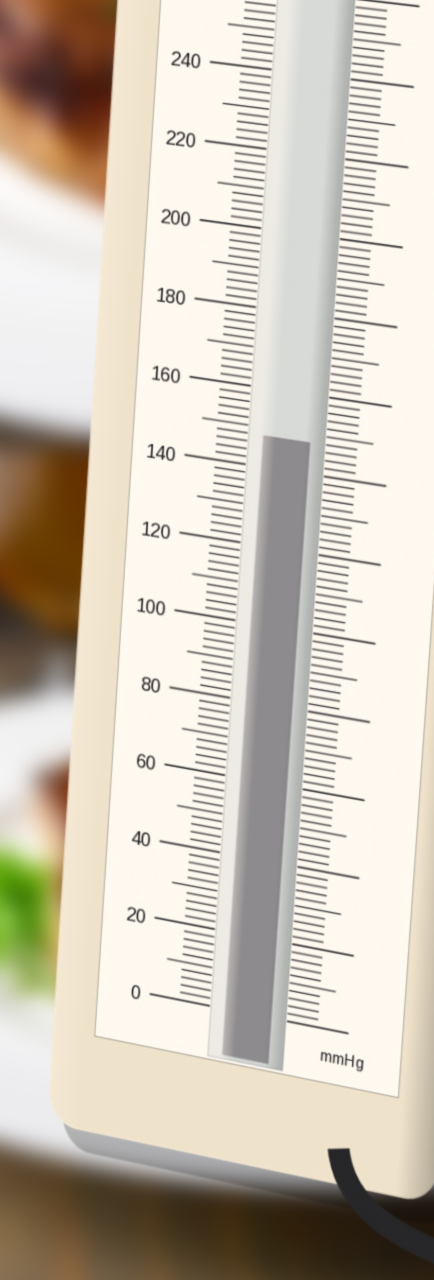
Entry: 148 mmHg
